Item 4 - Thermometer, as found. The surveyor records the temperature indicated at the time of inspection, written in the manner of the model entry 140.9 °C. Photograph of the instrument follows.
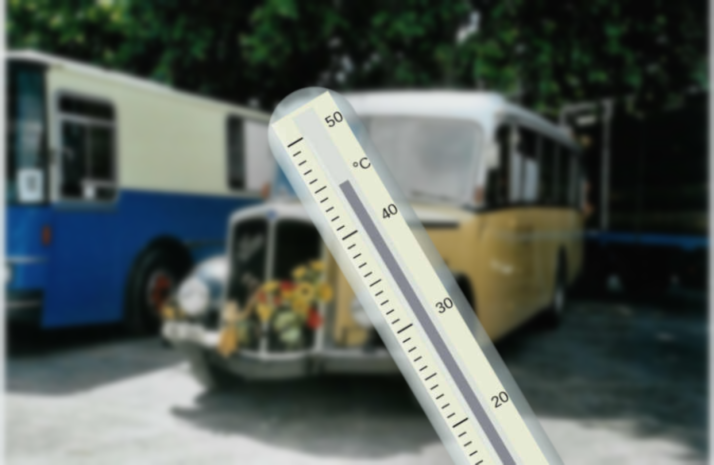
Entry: 44.5 °C
